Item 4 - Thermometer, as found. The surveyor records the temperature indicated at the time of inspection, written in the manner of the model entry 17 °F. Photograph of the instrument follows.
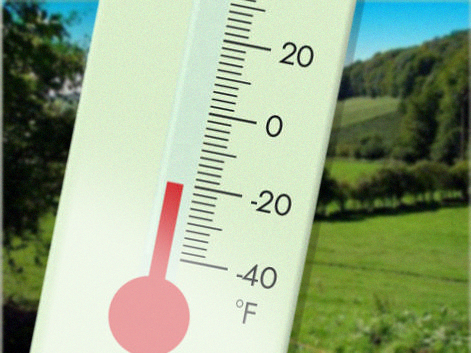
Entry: -20 °F
